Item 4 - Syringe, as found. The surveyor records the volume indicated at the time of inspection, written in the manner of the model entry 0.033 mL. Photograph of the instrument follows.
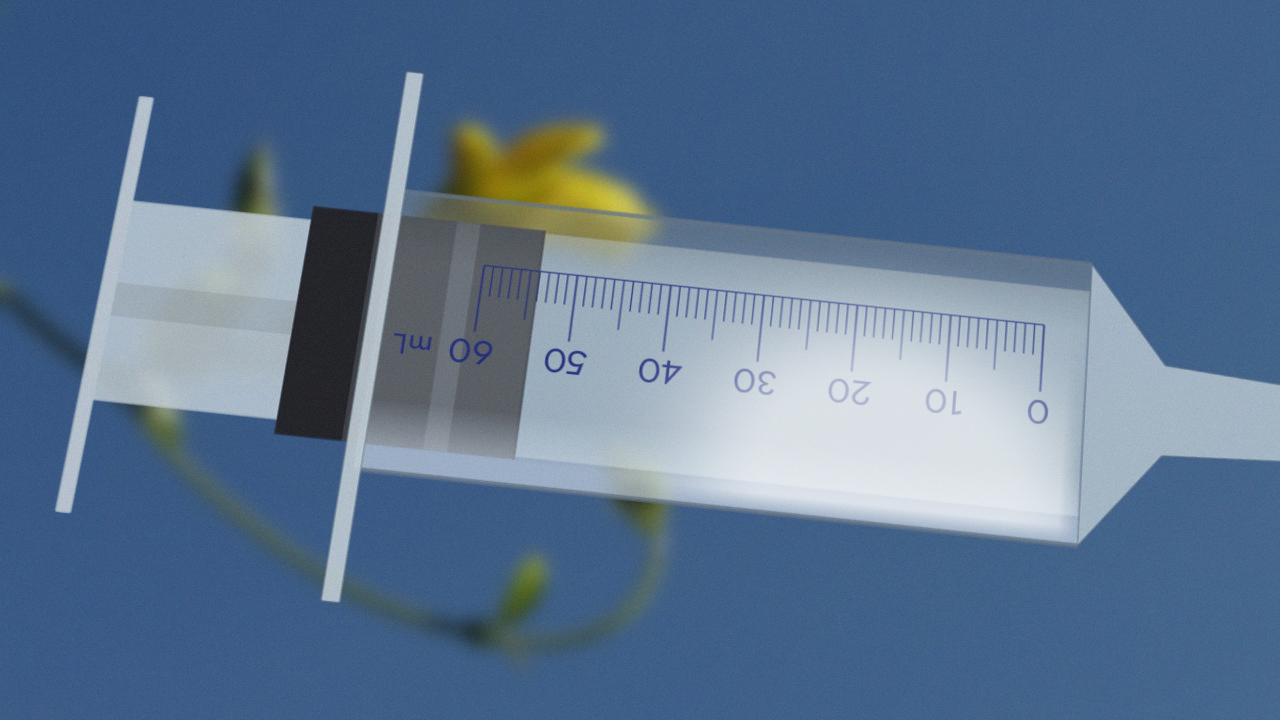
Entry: 54 mL
